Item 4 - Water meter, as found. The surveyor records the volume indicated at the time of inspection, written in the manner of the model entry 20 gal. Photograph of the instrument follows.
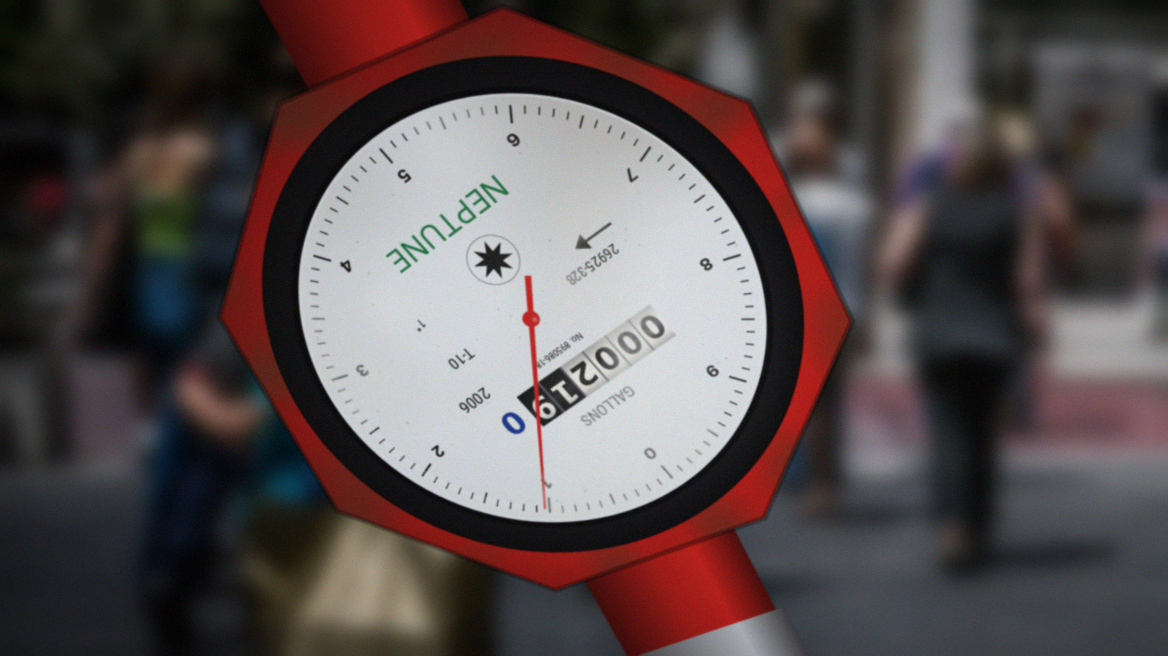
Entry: 2191.0 gal
